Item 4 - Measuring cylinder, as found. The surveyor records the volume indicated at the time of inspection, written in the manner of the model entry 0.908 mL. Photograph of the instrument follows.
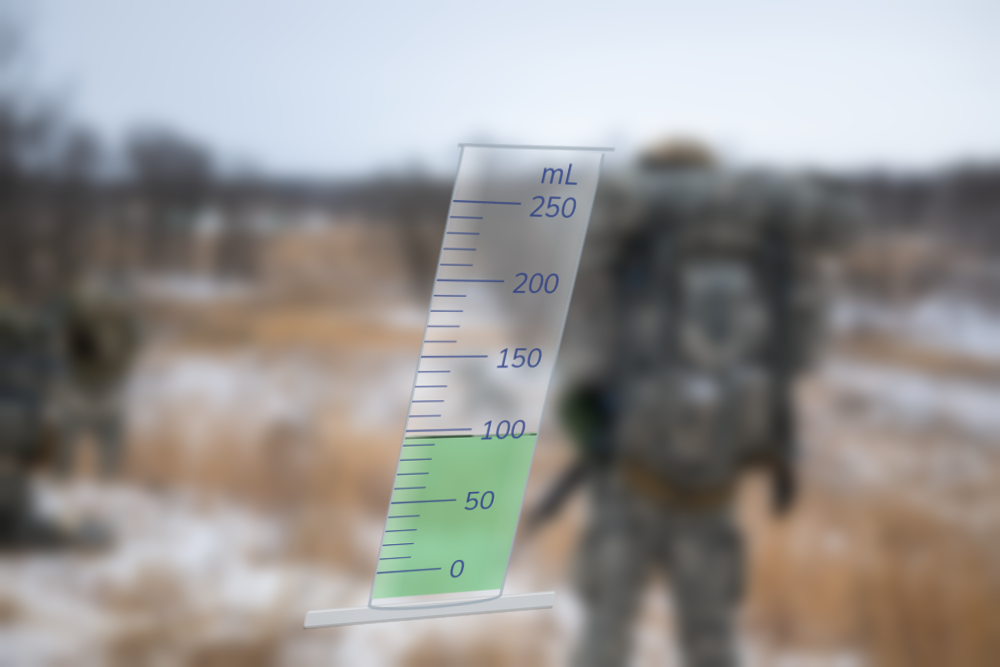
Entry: 95 mL
